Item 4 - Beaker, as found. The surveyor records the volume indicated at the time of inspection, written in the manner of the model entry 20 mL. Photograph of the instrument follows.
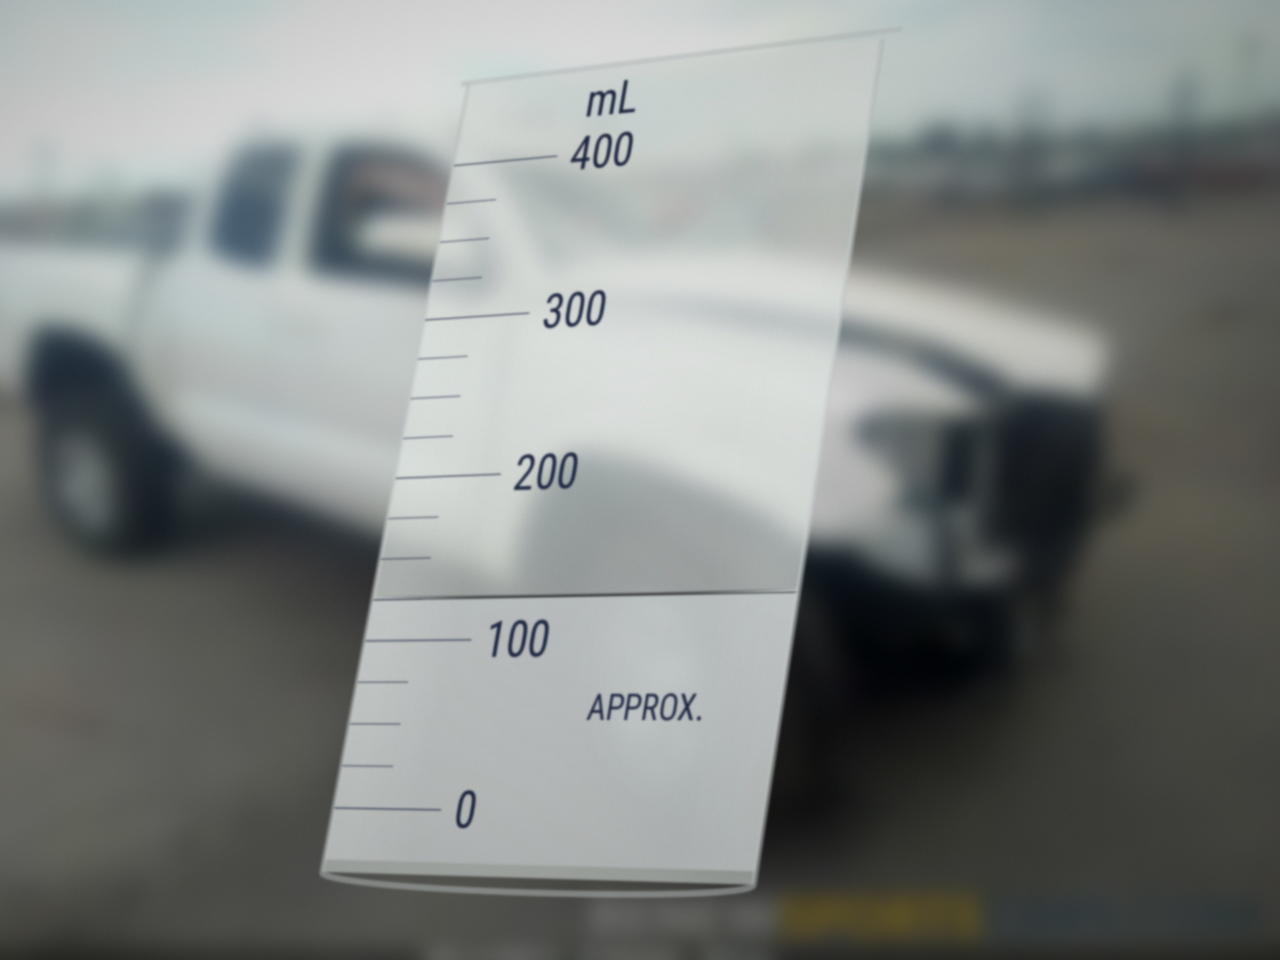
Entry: 125 mL
